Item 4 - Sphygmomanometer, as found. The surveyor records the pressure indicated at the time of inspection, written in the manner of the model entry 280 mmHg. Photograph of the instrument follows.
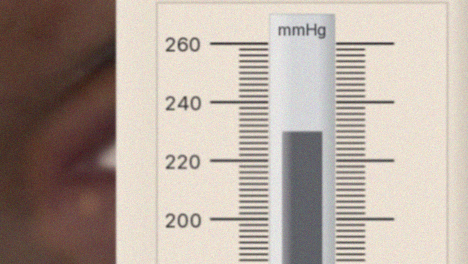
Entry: 230 mmHg
